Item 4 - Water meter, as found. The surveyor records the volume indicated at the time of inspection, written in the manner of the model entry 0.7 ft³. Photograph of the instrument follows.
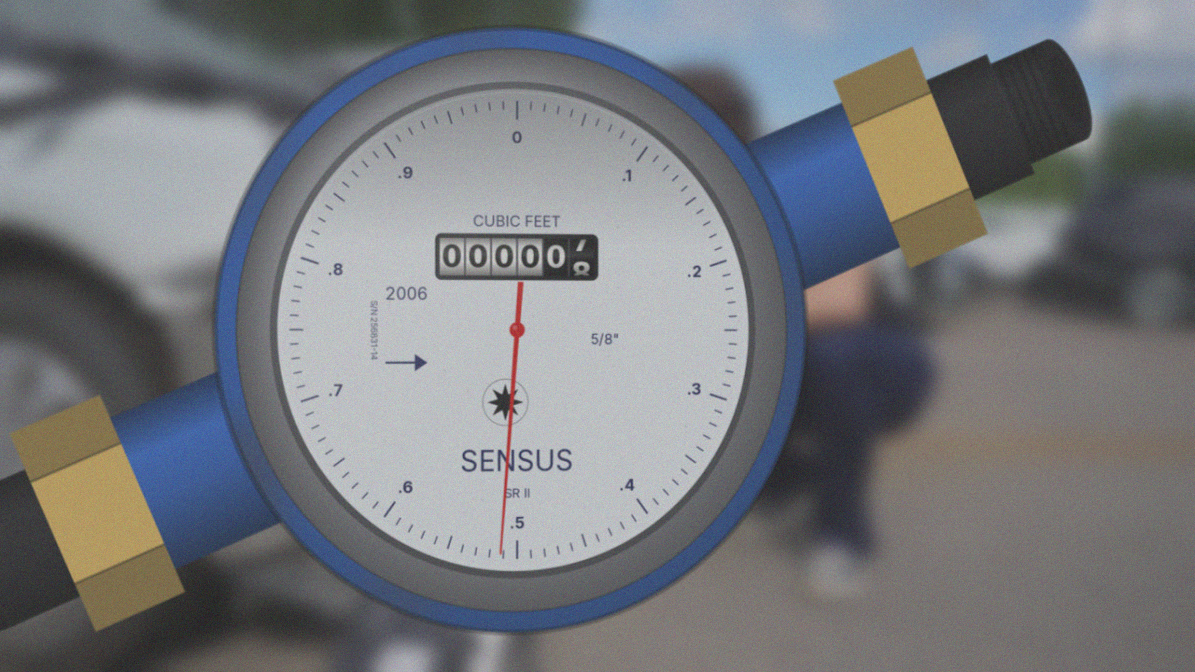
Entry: 7.51 ft³
